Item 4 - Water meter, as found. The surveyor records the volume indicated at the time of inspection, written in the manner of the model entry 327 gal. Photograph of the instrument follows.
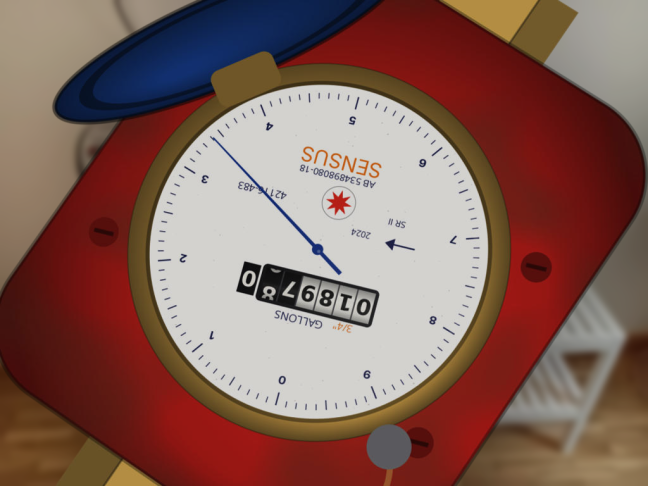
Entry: 189783.4 gal
